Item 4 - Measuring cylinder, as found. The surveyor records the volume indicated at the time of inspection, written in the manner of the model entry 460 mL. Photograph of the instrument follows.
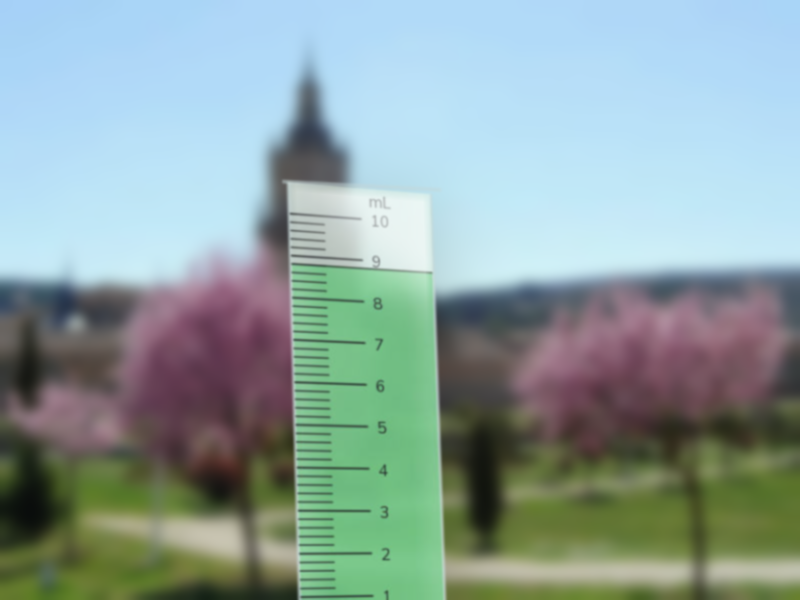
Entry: 8.8 mL
